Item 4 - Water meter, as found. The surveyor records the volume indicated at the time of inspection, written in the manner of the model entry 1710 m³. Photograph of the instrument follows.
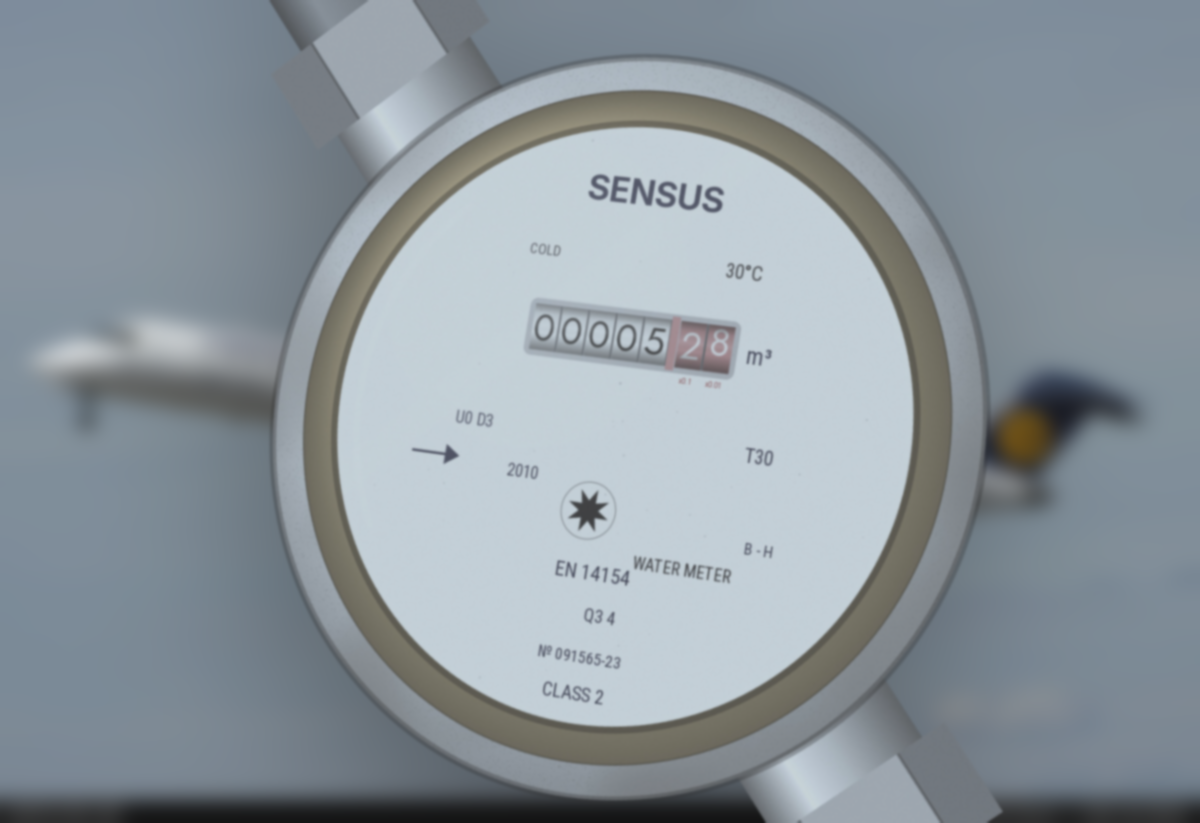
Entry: 5.28 m³
